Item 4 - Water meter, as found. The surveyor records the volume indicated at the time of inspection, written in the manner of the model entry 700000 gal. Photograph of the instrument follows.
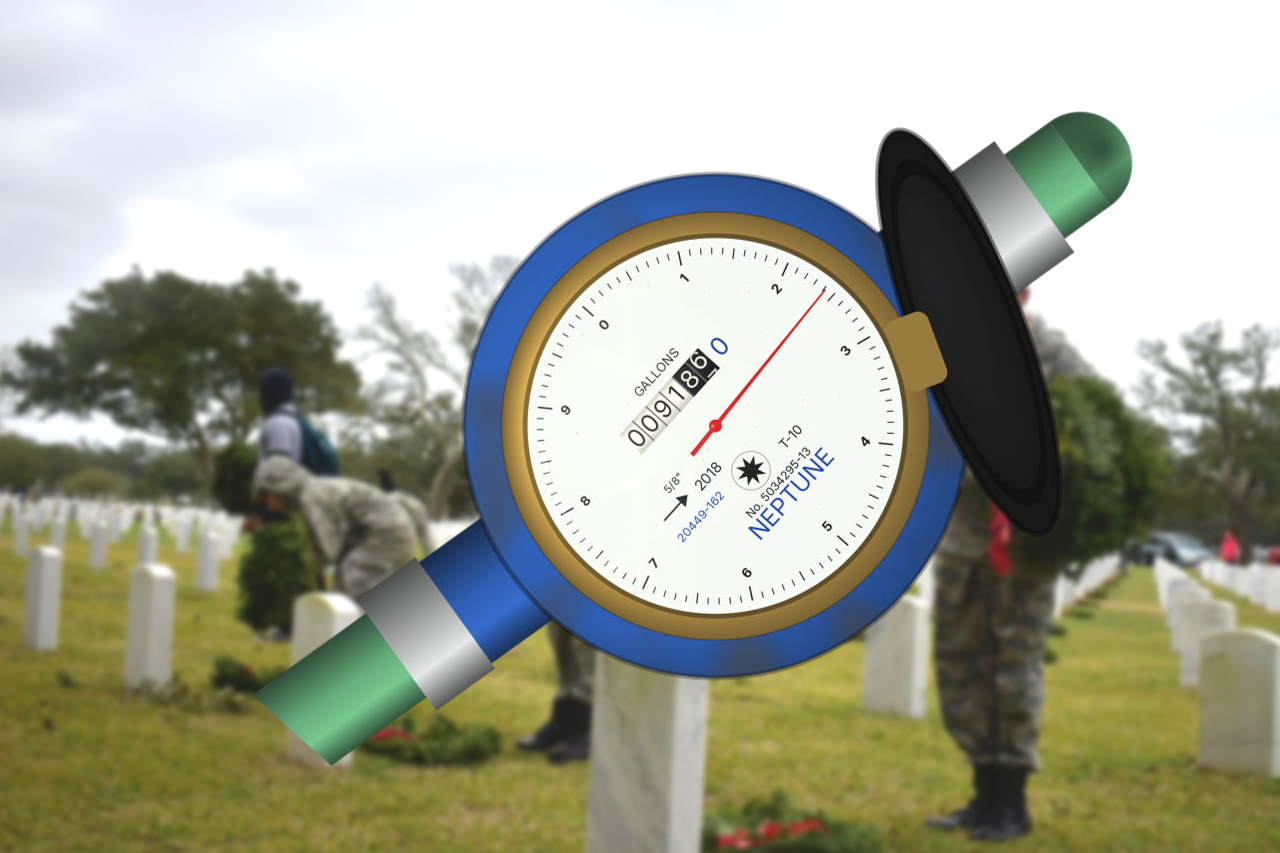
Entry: 91862.4 gal
